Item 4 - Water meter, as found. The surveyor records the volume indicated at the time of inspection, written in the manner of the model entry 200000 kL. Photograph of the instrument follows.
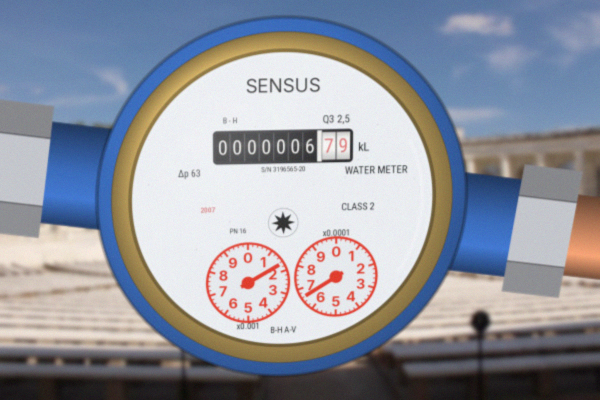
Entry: 6.7916 kL
